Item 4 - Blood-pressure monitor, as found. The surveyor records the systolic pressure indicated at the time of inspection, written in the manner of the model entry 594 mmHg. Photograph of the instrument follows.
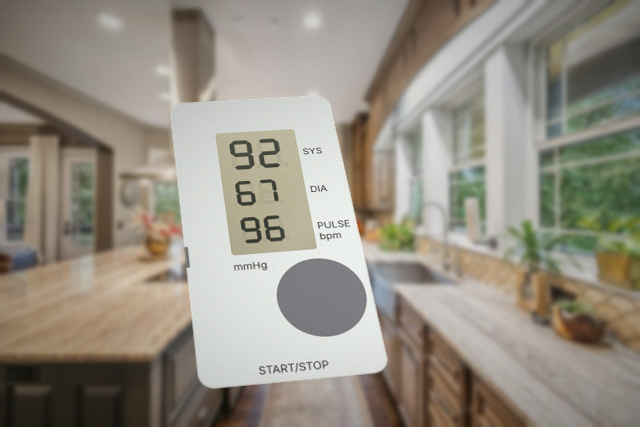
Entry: 92 mmHg
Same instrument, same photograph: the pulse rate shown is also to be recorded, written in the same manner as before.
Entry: 96 bpm
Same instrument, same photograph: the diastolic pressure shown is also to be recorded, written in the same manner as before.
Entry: 67 mmHg
